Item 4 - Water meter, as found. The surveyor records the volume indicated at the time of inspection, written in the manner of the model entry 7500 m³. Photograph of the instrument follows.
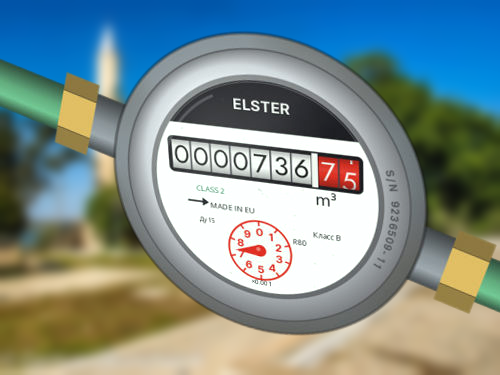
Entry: 736.747 m³
